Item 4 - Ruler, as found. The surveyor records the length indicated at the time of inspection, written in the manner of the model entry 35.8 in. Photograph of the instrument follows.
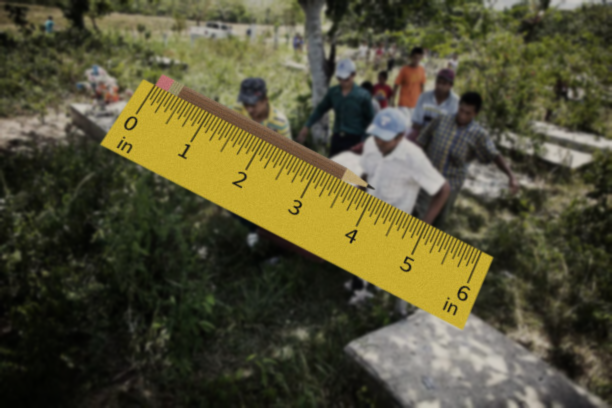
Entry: 4 in
